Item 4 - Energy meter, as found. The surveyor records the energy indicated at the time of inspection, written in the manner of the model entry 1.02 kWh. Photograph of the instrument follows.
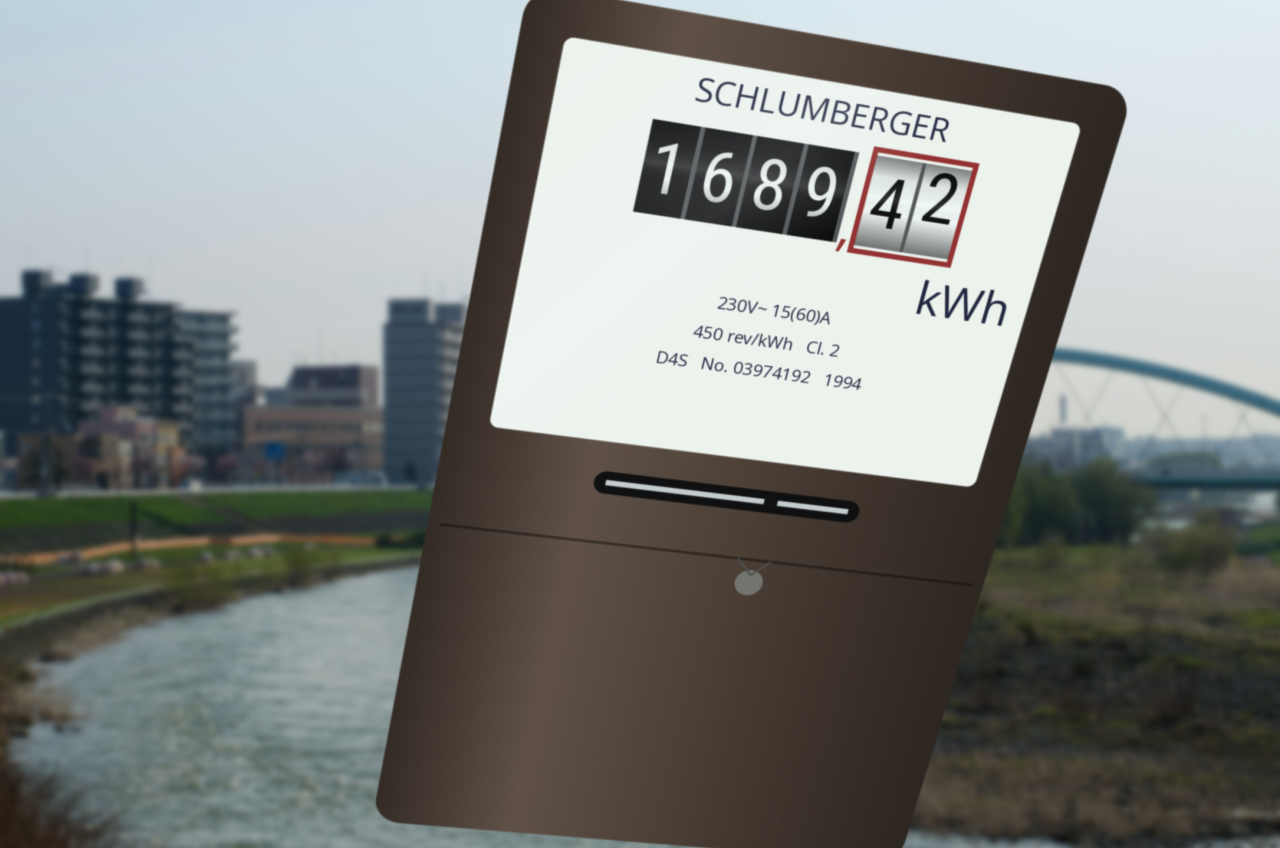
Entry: 1689.42 kWh
